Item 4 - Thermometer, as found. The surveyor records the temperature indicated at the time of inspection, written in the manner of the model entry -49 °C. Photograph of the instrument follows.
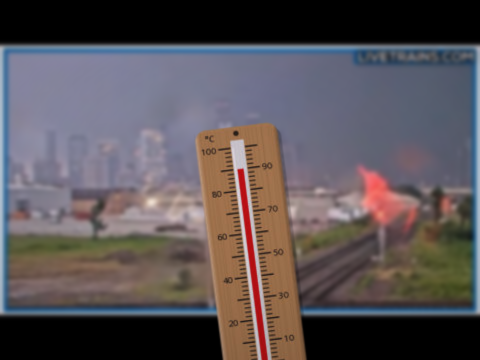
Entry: 90 °C
